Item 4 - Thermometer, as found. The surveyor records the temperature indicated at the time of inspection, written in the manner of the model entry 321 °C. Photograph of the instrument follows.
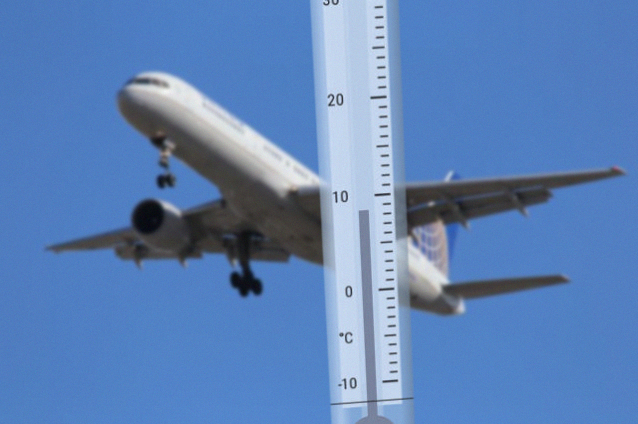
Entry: 8.5 °C
